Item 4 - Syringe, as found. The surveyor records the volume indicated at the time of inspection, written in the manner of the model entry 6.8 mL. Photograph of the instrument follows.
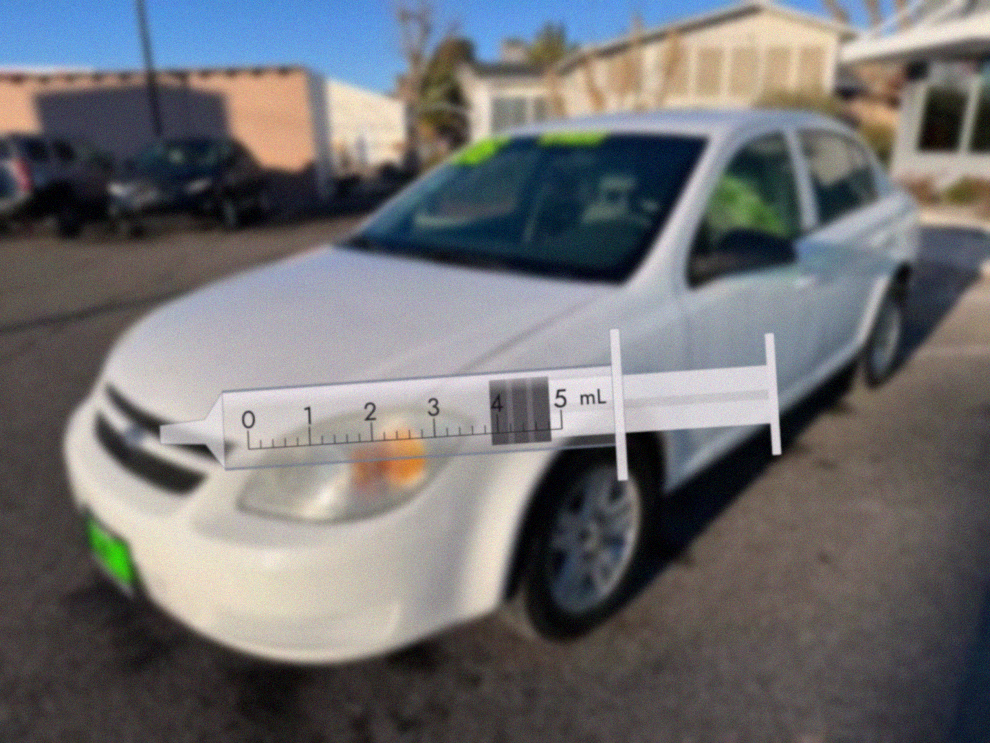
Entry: 3.9 mL
